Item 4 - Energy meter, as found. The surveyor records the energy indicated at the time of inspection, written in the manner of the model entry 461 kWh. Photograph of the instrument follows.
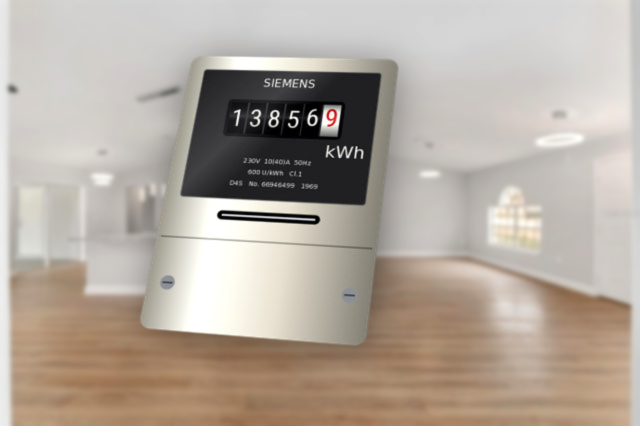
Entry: 13856.9 kWh
